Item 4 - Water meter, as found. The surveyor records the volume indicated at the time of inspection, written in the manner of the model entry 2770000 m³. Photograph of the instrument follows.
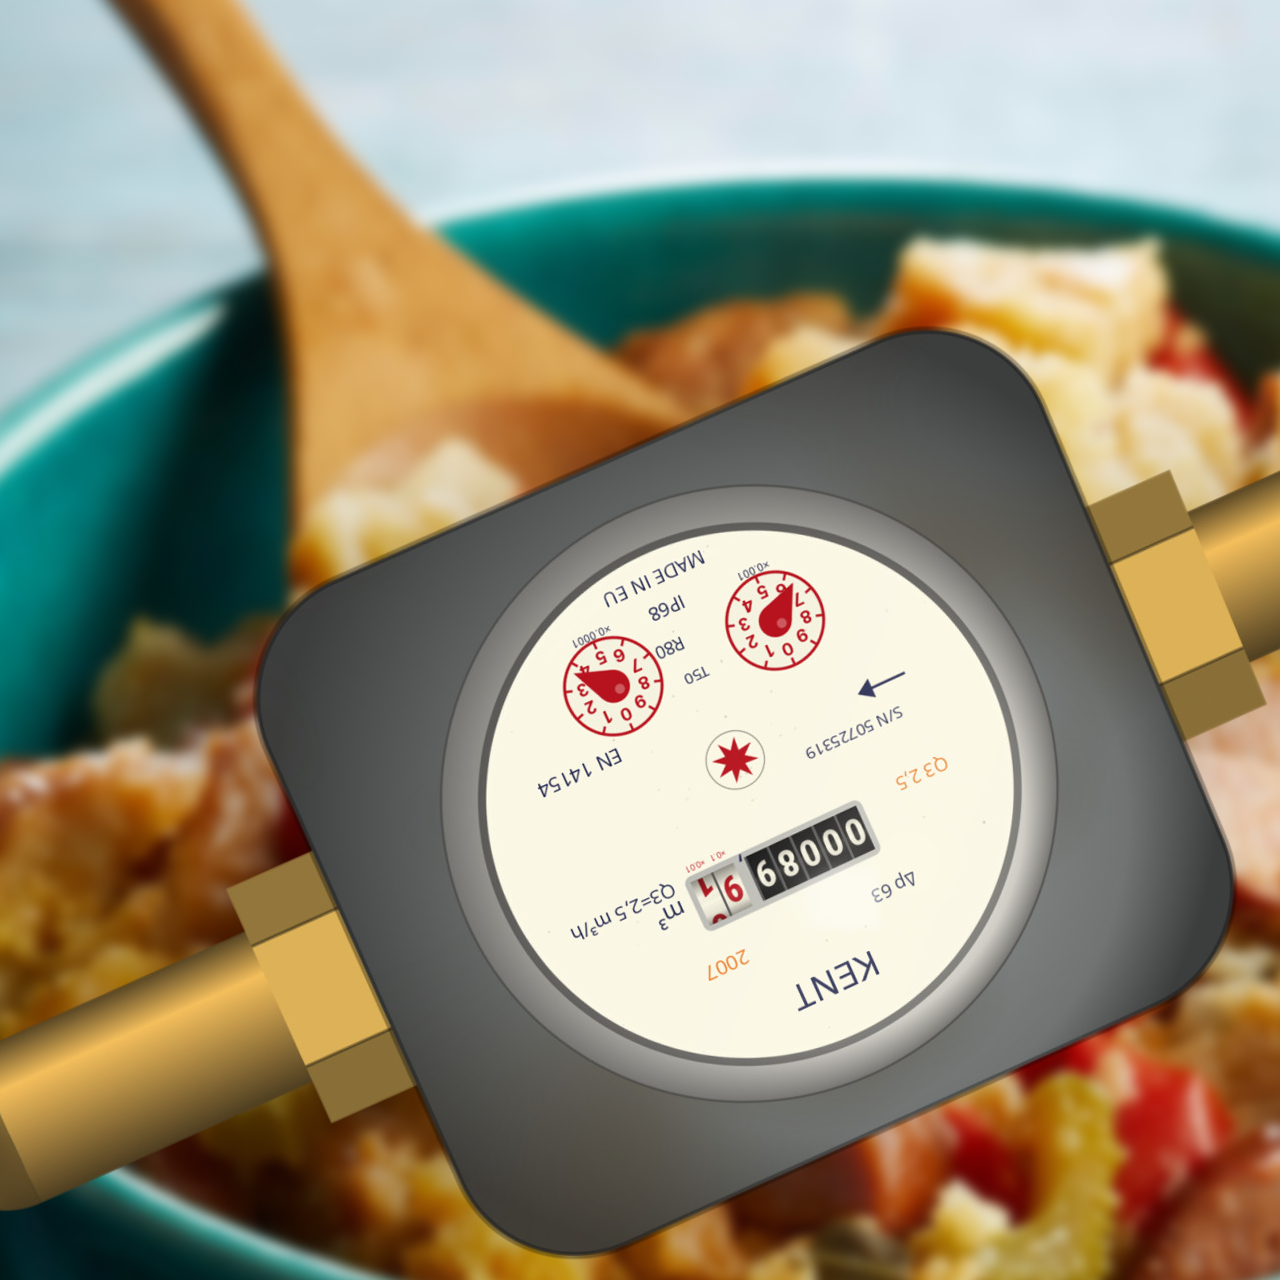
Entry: 89.9063 m³
